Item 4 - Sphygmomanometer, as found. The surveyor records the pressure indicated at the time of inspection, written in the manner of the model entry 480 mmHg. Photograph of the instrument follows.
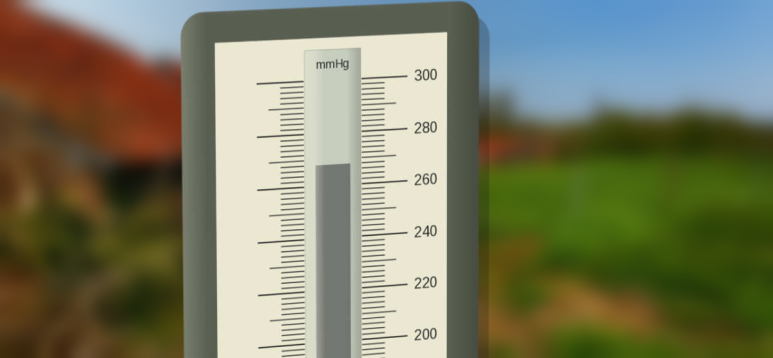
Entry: 268 mmHg
